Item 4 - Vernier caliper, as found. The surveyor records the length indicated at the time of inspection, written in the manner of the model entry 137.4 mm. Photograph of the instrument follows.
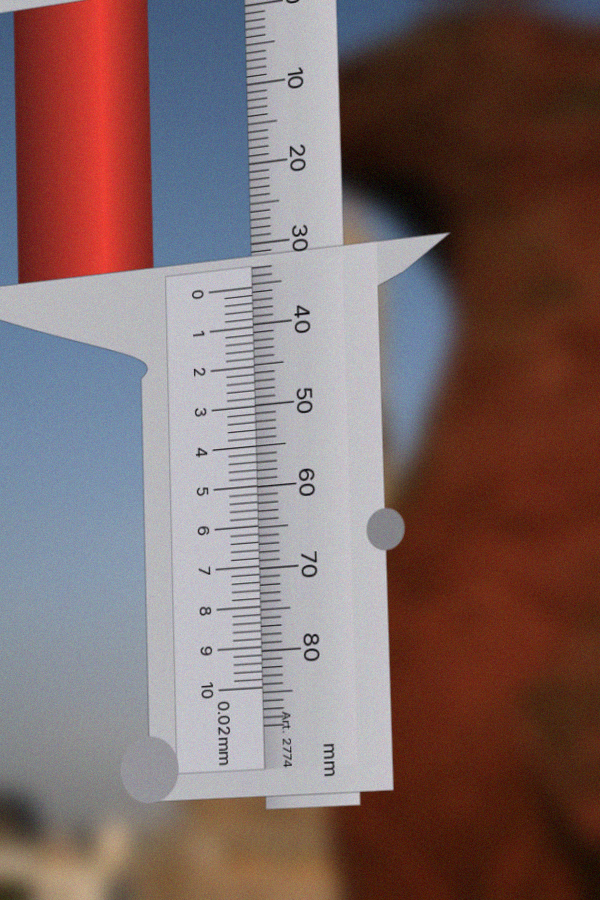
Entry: 35.4 mm
